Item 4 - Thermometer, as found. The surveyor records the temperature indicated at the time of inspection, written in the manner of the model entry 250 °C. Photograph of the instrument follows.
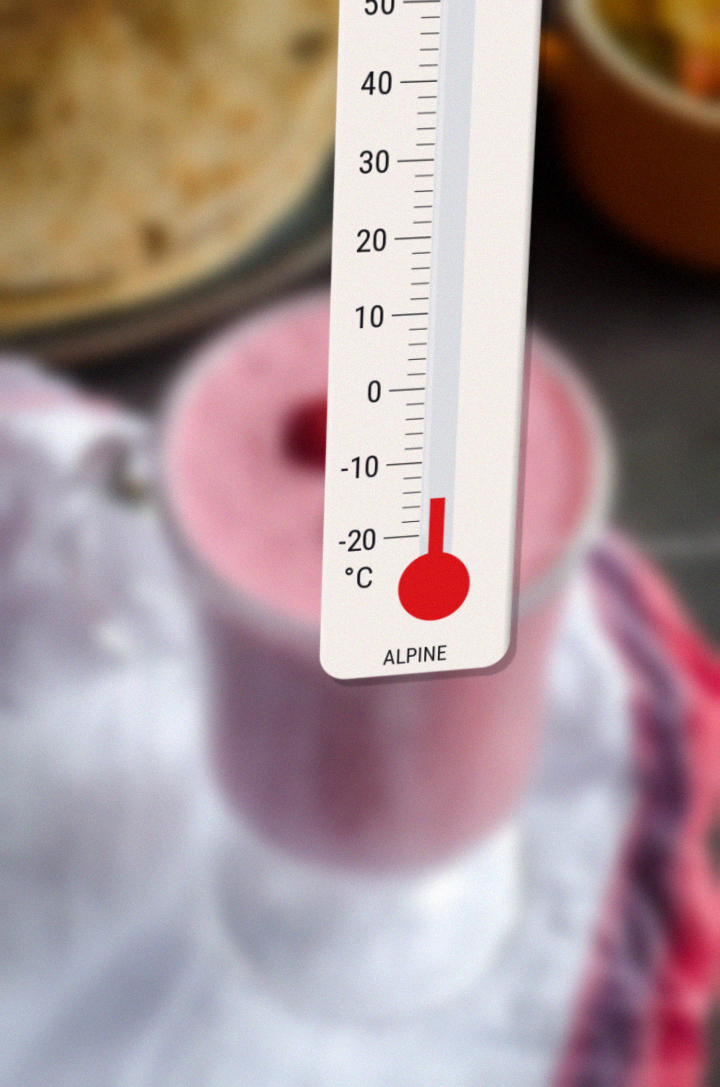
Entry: -15 °C
